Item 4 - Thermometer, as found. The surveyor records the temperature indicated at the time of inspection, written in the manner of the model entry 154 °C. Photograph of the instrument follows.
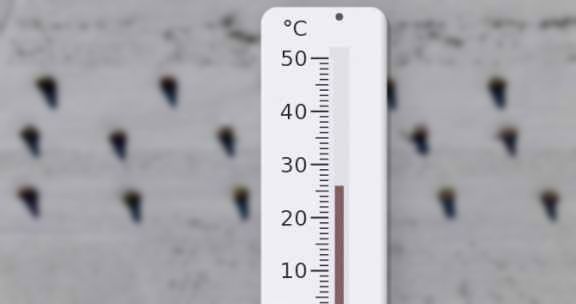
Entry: 26 °C
